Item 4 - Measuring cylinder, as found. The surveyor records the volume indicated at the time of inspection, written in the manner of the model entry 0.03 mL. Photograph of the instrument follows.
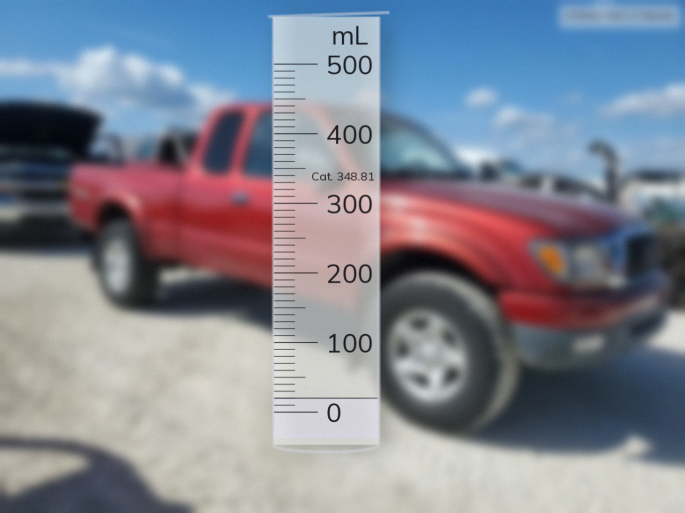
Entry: 20 mL
